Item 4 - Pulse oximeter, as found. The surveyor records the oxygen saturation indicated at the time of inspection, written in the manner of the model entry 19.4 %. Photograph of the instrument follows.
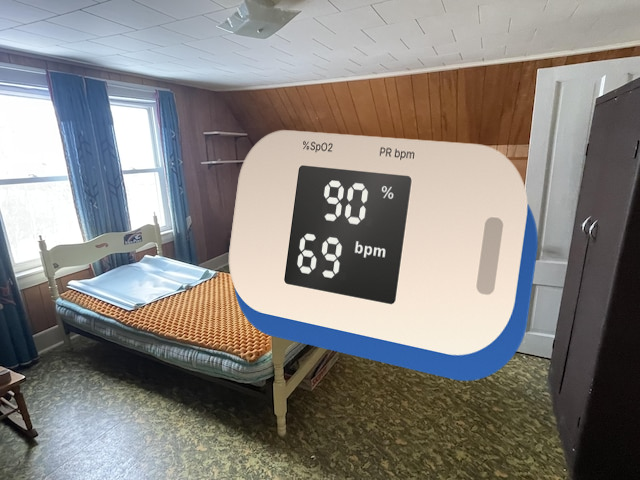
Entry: 90 %
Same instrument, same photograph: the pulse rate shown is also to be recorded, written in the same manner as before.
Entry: 69 bpm
